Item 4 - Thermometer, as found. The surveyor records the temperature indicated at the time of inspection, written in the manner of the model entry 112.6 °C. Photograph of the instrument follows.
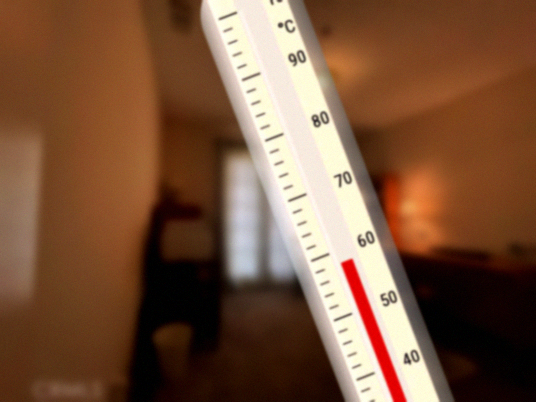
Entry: 58 °C
